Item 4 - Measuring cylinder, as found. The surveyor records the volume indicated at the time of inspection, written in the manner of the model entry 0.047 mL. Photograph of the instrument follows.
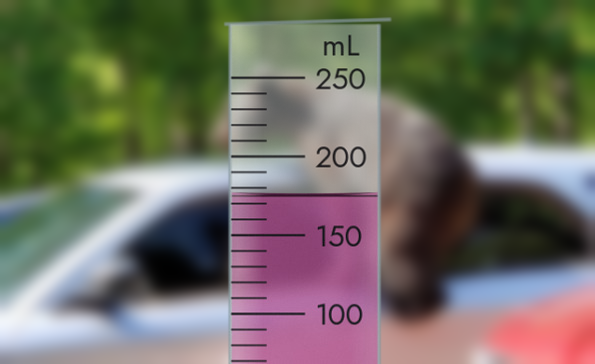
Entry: 175 mL
